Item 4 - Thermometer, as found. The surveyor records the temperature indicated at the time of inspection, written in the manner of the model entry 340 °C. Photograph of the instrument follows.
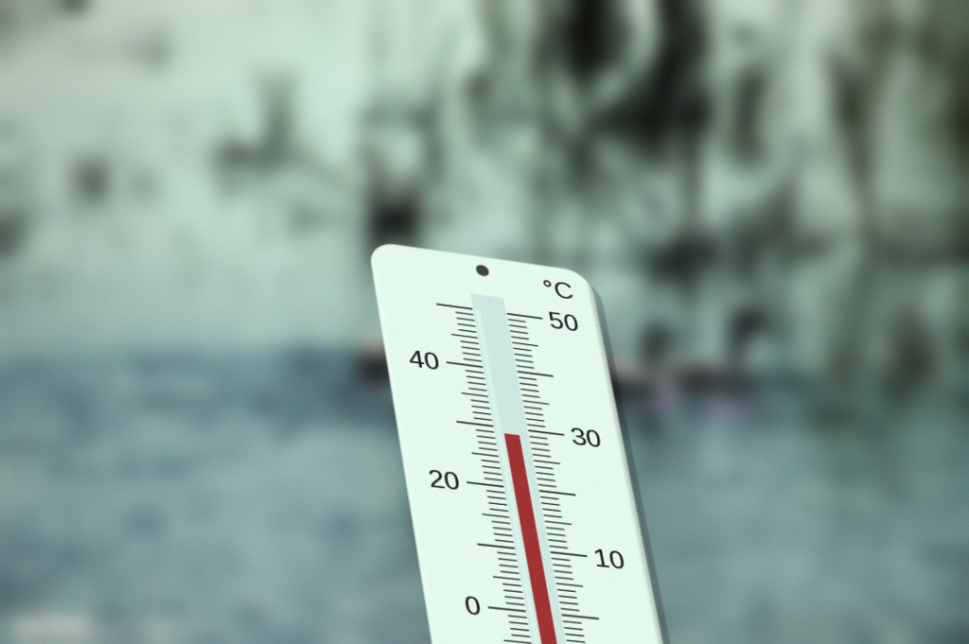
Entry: 29 °C
